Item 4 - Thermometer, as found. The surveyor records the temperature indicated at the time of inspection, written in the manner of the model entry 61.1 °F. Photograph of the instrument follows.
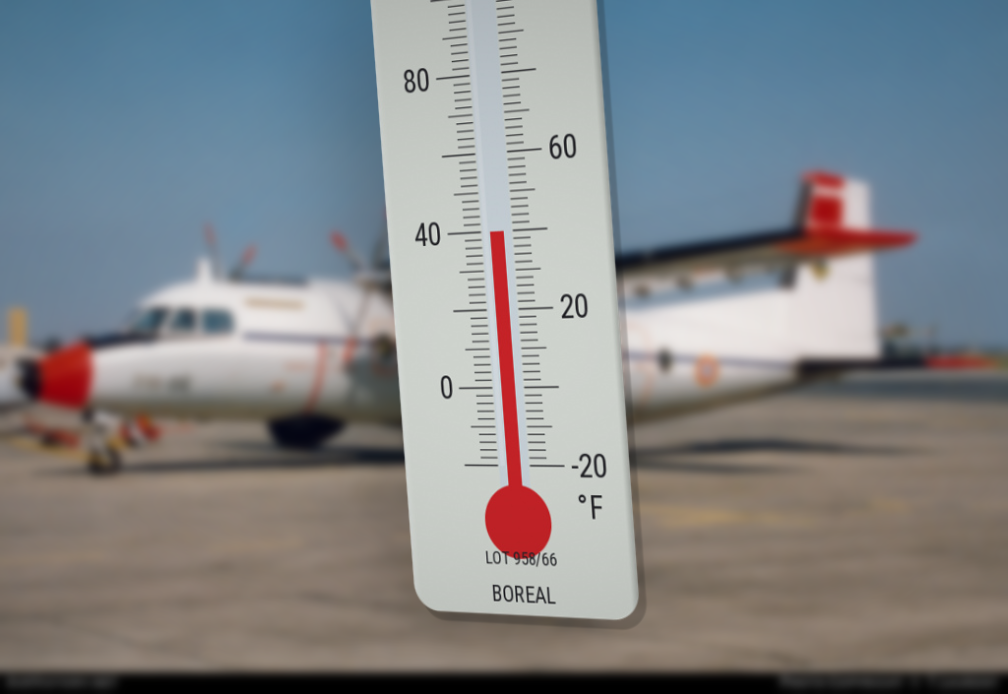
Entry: 40 °F
